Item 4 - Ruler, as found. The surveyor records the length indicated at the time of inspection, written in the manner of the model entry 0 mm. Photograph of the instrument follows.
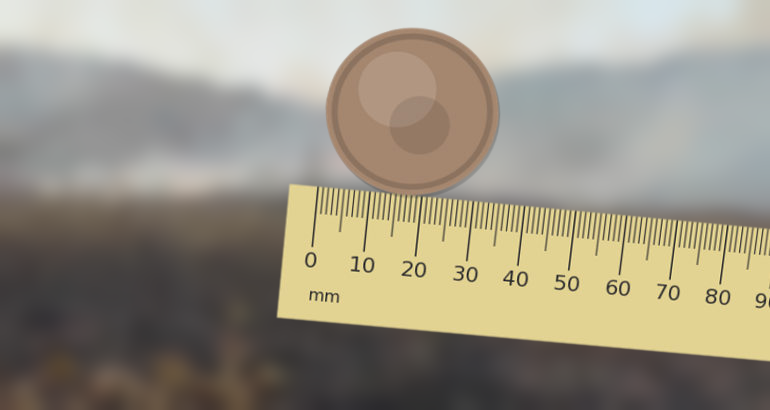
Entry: 33 mm
